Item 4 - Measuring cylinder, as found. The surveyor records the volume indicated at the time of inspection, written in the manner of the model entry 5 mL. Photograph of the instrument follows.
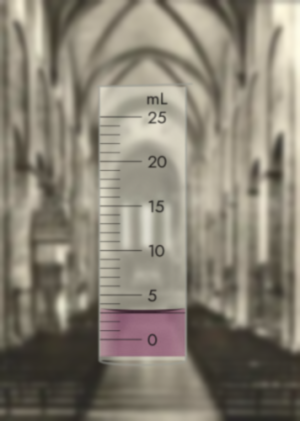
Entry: 3 mL
